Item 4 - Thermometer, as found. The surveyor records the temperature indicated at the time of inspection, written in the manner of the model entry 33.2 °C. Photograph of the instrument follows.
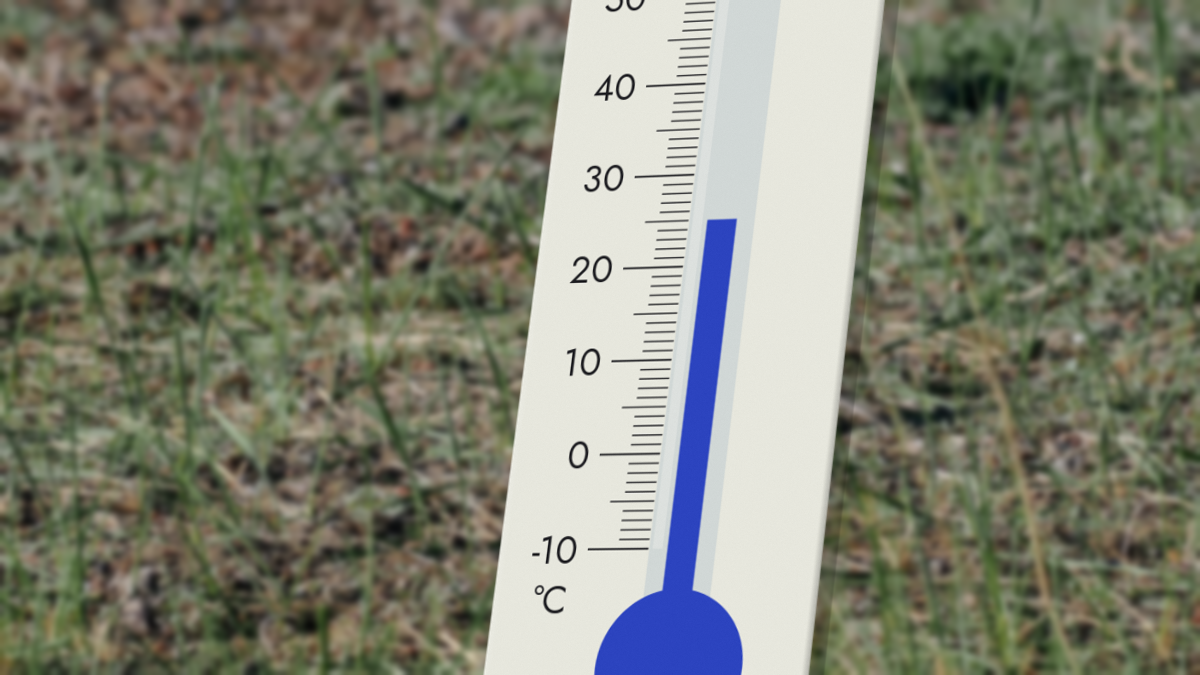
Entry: 25 °C
